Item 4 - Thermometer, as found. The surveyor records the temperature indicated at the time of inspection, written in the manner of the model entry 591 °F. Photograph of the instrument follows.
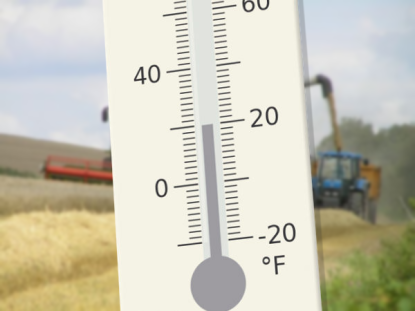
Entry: 20 °F
